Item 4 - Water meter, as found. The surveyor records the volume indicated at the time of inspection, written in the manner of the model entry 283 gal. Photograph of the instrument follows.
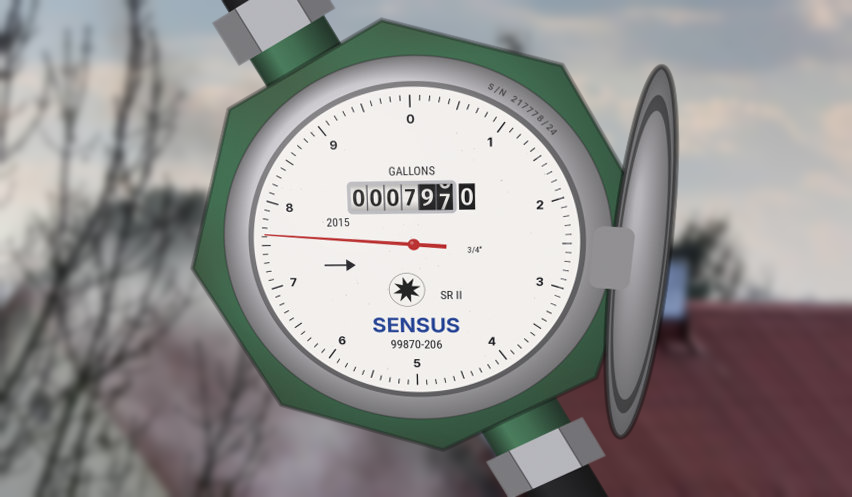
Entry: 7967.6 gal
